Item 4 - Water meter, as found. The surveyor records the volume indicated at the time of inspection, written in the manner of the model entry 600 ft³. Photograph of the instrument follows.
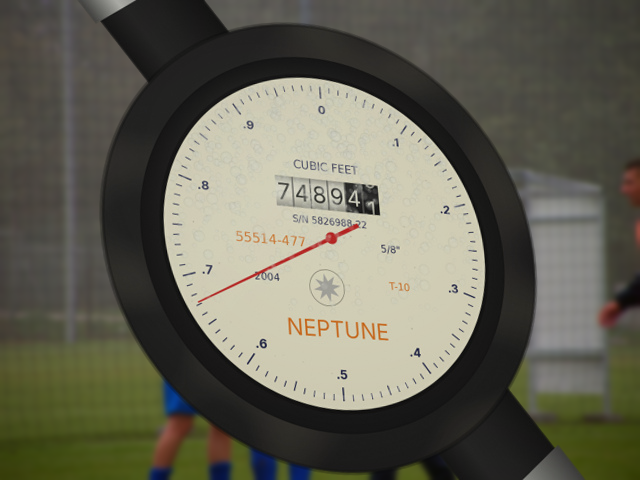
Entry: 748940.67 ft³
